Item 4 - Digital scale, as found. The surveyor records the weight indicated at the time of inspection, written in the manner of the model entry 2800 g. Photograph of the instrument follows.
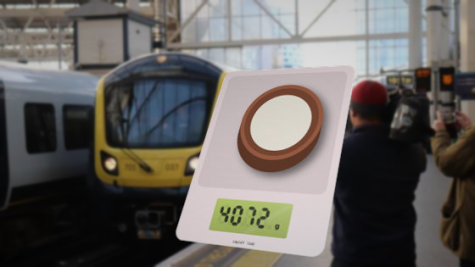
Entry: 4072 g
